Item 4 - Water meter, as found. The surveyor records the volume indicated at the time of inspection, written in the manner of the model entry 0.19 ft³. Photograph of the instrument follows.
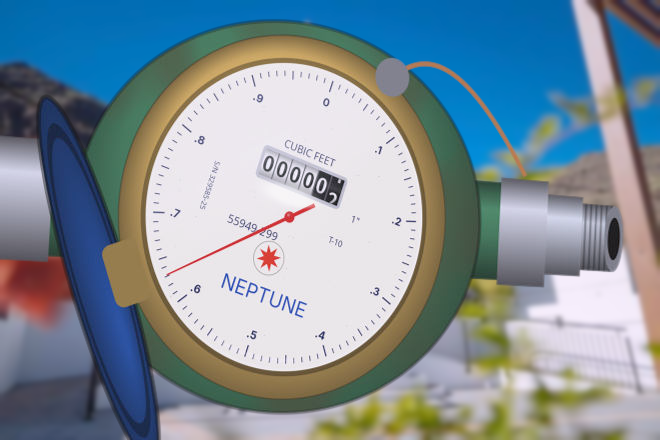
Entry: 1.63 ft³
